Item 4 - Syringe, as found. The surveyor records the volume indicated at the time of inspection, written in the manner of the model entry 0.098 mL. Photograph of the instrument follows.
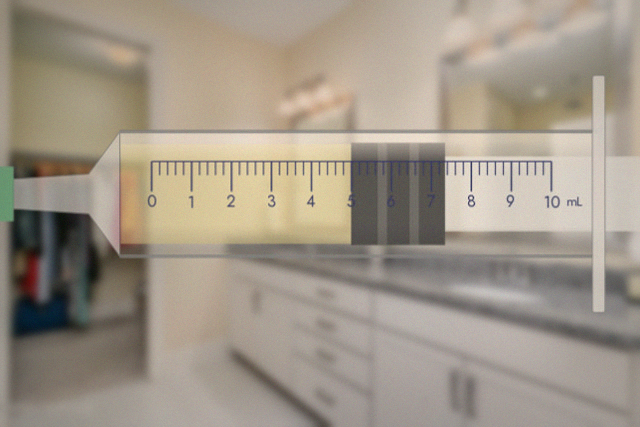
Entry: 5 mL
